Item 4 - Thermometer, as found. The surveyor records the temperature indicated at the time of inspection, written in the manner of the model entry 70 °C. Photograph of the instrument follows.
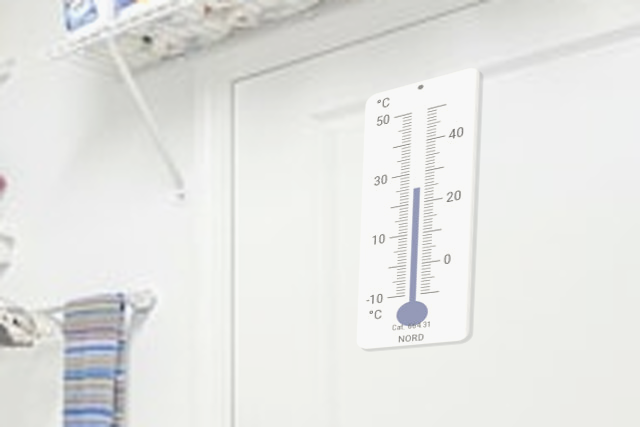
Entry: 25 °C
